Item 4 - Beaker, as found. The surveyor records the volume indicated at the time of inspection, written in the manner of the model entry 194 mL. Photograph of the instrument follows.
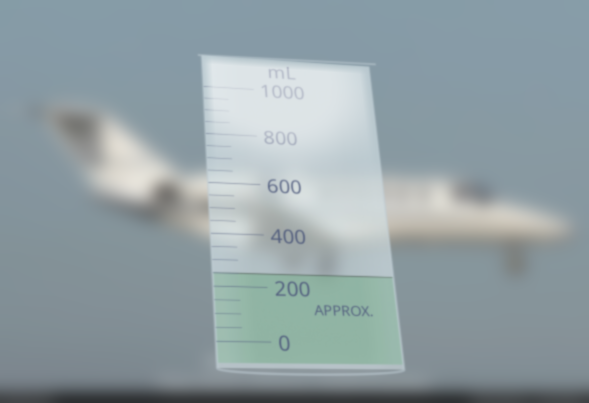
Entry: 250 mL
